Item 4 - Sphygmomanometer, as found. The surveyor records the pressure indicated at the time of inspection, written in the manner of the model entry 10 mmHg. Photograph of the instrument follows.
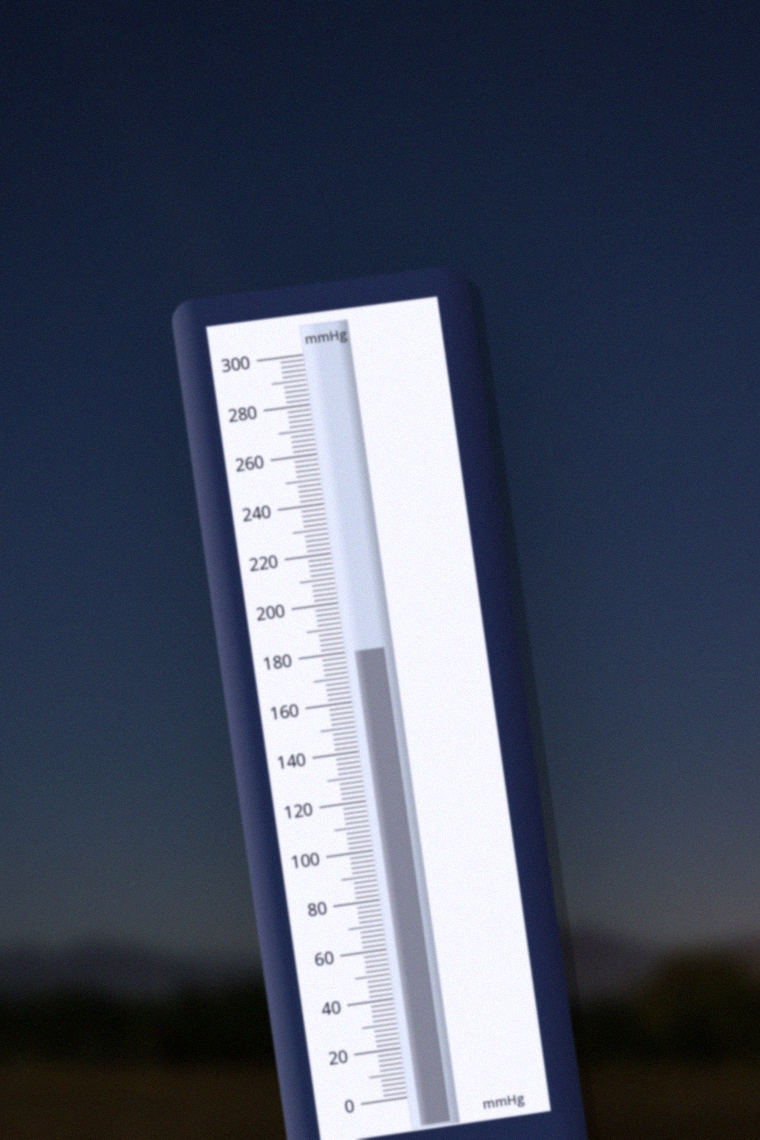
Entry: 180 mmHg
